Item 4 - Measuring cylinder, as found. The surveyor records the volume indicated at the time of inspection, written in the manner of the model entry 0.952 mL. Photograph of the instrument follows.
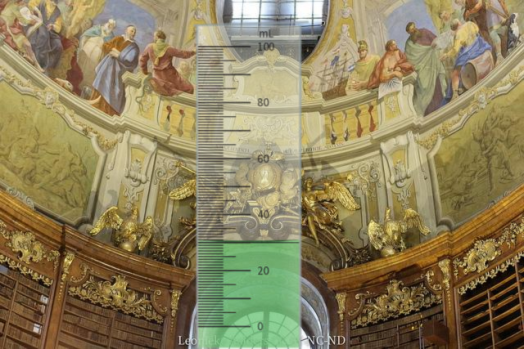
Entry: 30 mL
